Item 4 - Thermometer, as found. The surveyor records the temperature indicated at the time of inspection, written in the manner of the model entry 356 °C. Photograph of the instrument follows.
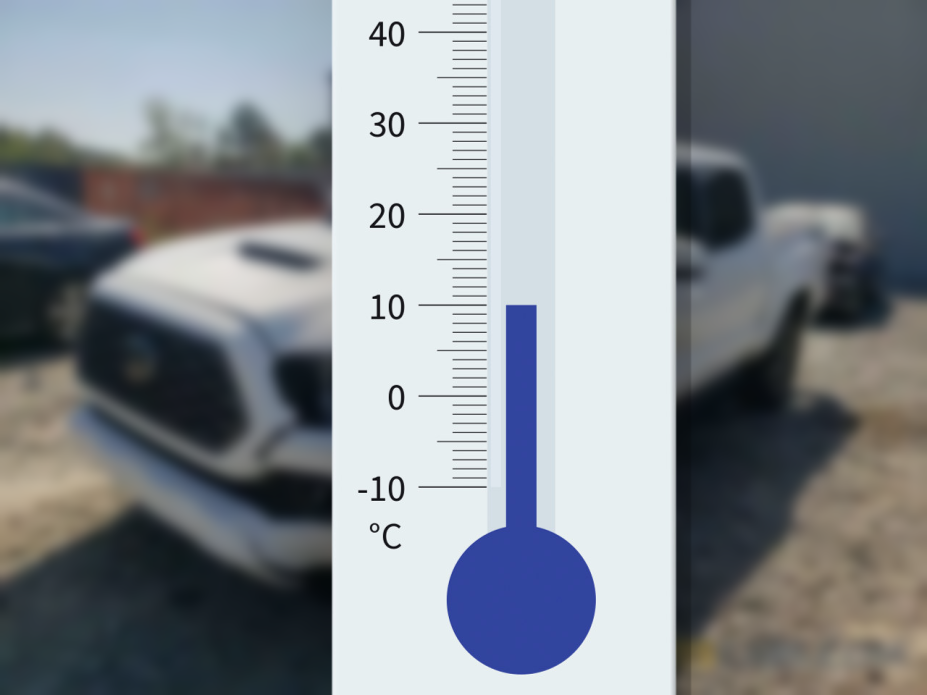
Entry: 10 °C
